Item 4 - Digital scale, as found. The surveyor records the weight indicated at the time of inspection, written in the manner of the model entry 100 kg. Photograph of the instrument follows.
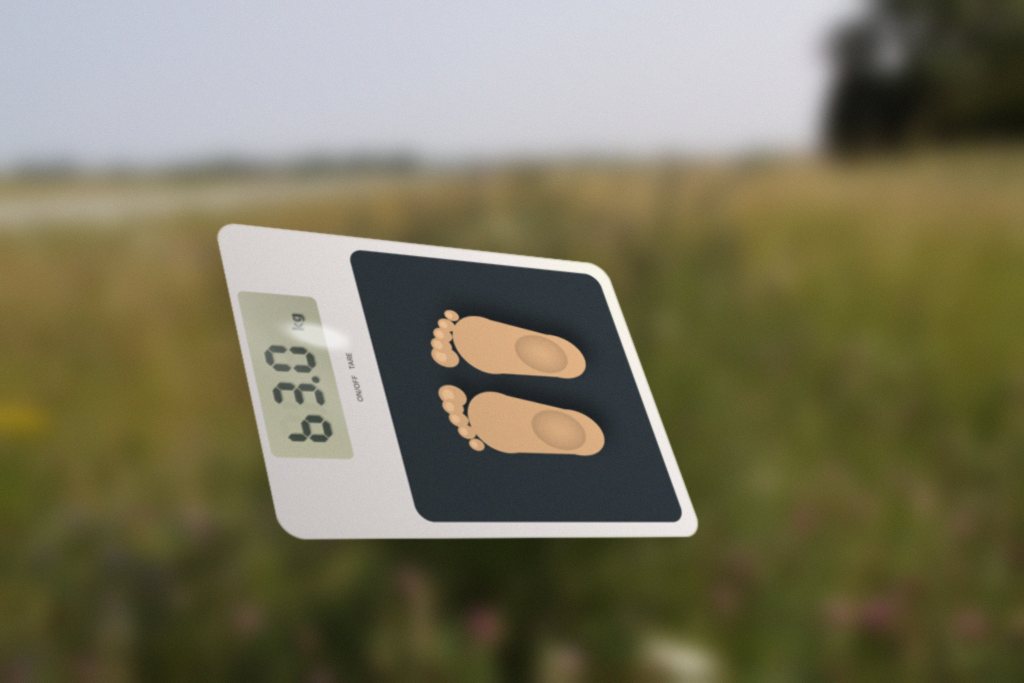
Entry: 63.0 kg
